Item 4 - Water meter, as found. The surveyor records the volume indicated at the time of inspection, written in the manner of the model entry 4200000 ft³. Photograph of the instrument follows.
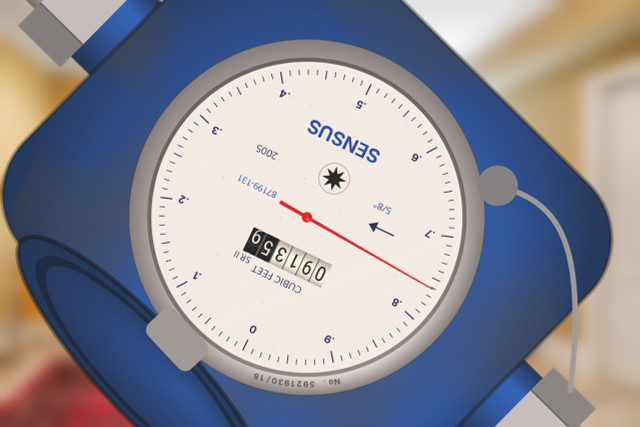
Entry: 91358.76 ft³
